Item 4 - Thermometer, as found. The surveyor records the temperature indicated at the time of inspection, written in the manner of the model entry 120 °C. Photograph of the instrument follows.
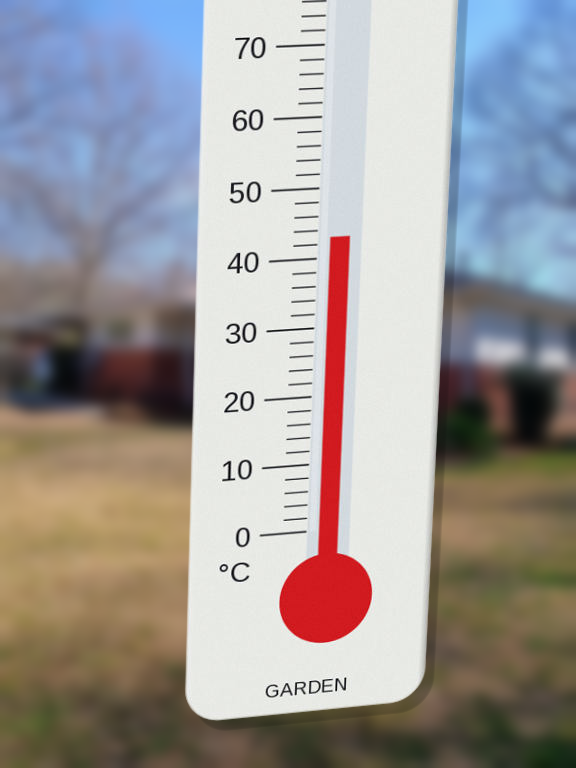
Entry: 43 °C
